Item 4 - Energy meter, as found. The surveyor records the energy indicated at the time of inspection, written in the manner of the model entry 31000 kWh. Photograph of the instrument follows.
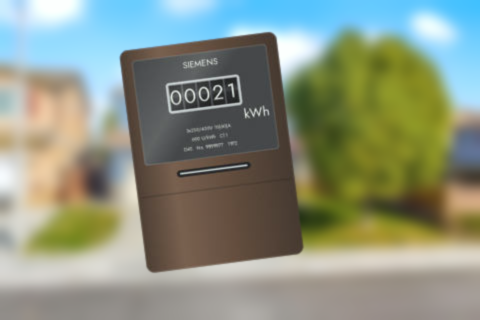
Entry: 21 kWh
